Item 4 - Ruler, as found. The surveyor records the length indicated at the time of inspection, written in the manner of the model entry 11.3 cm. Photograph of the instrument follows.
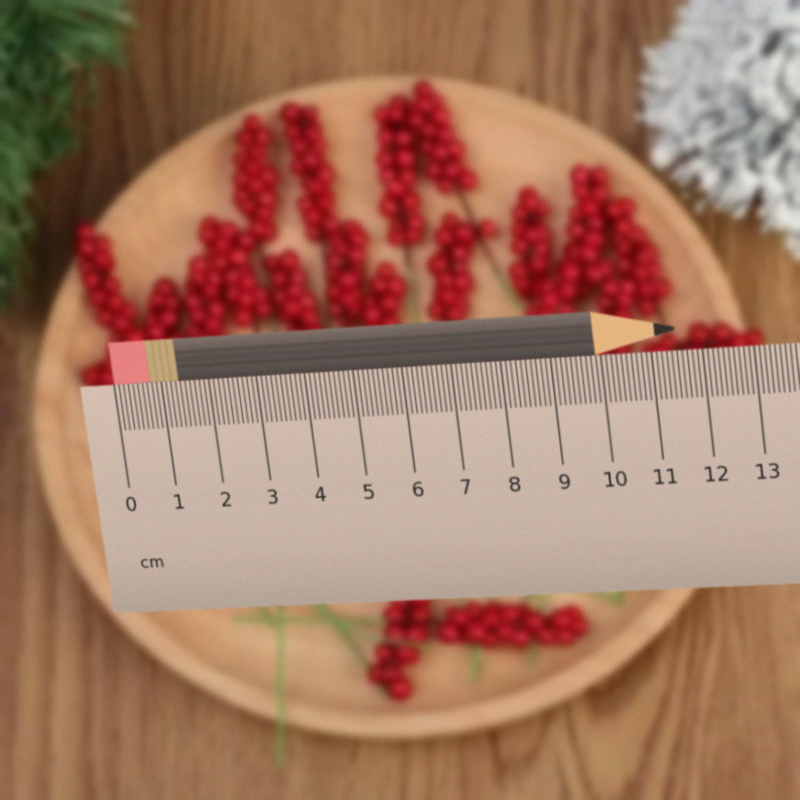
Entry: 11.5 cm
